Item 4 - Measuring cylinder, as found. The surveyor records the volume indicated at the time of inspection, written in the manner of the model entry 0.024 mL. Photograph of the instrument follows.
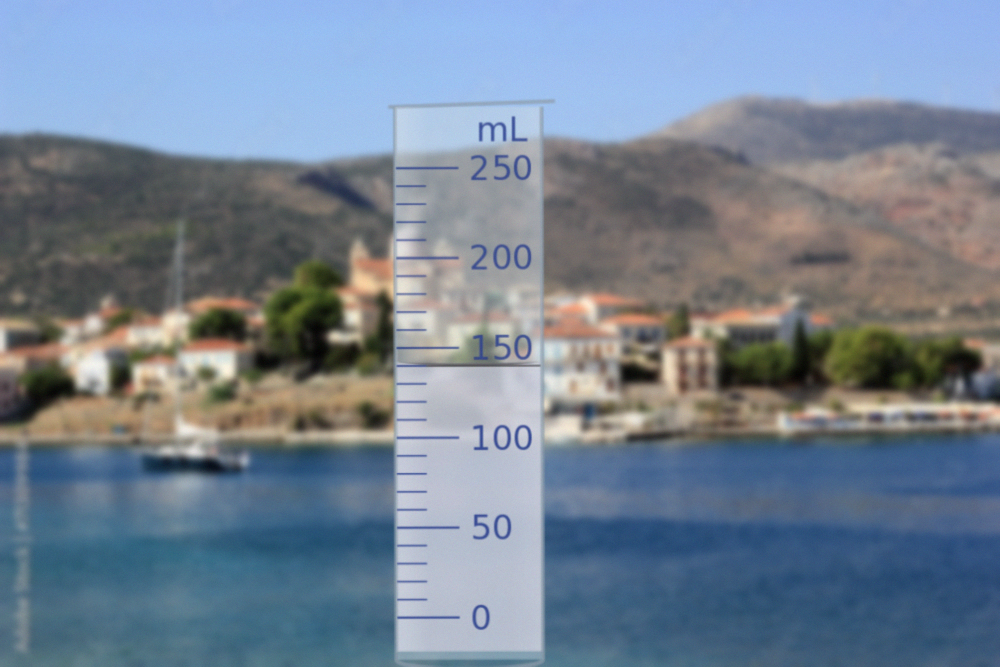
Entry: 140 mL
